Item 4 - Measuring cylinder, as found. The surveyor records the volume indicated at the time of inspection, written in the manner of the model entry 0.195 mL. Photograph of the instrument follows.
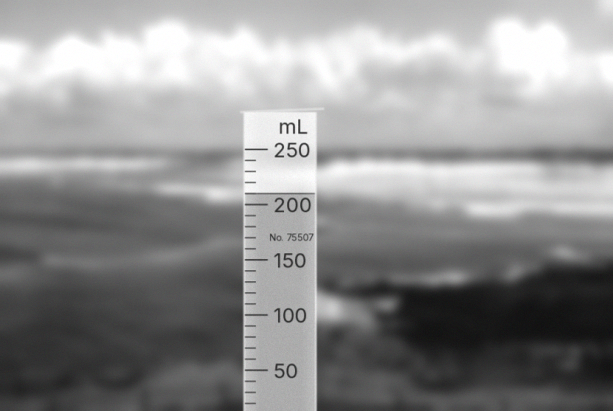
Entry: 210 mL
